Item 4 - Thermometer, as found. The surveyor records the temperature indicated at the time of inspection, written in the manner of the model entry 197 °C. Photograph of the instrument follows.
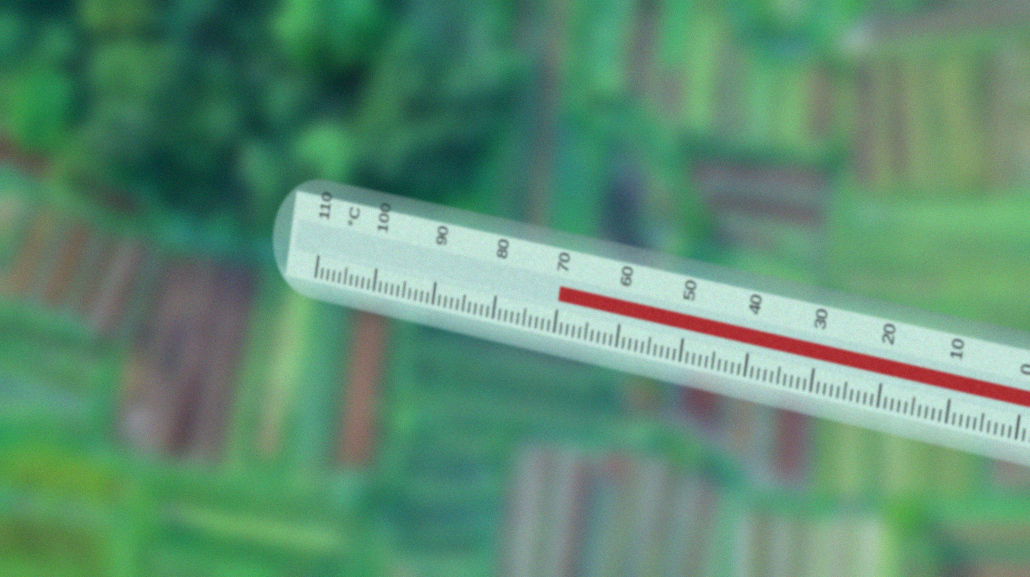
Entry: 70 °C
